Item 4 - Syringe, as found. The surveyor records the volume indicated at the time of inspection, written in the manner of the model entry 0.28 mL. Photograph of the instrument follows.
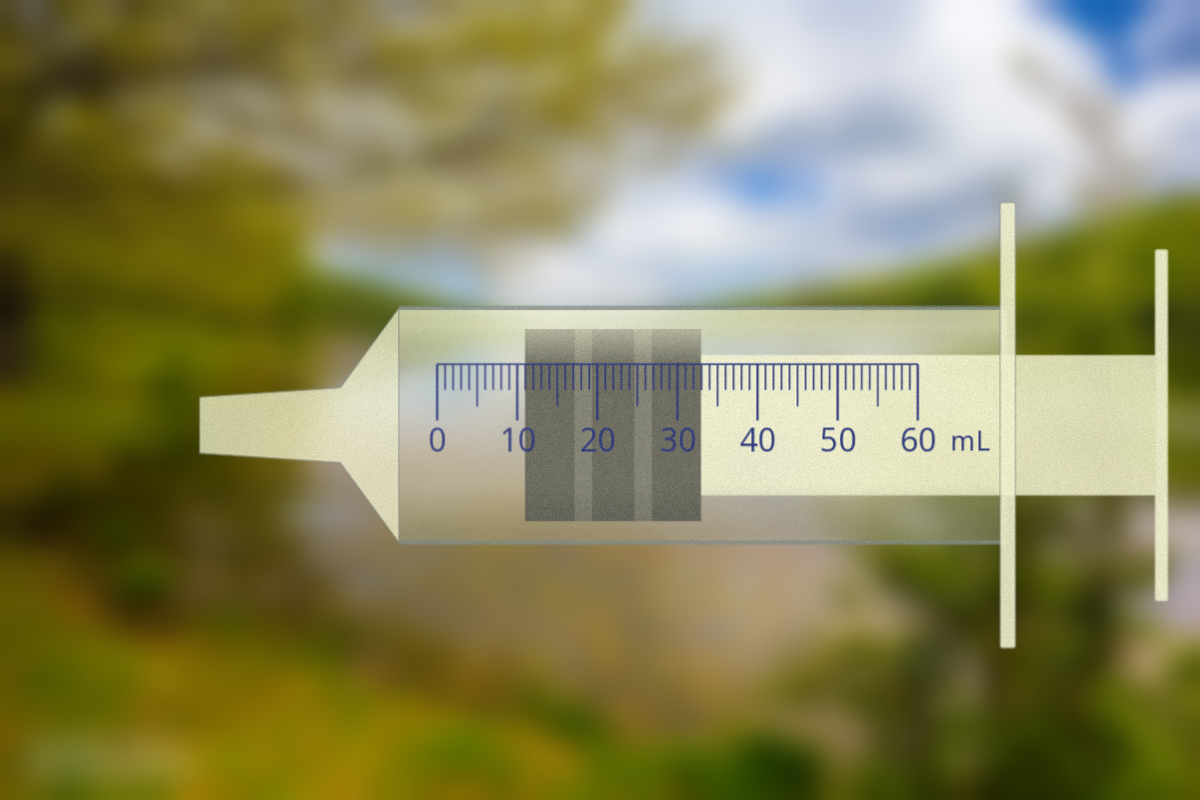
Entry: 11 mL
